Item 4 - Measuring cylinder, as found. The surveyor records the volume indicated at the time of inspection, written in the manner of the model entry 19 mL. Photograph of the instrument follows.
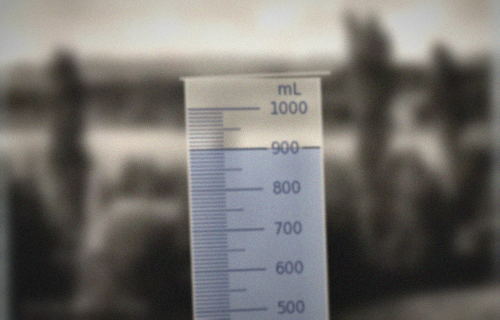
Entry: 900 mL
